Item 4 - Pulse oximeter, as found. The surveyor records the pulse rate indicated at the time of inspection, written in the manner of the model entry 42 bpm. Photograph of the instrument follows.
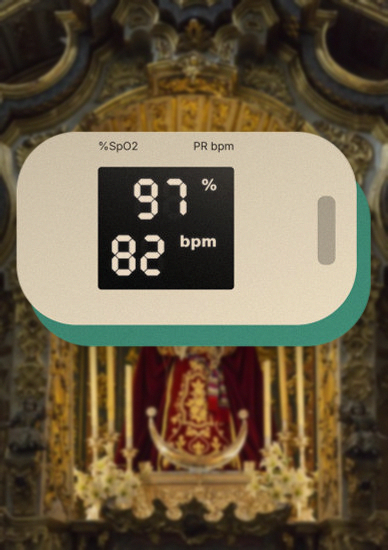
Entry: 82 bpm
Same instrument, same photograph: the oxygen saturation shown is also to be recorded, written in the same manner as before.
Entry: 97 %
